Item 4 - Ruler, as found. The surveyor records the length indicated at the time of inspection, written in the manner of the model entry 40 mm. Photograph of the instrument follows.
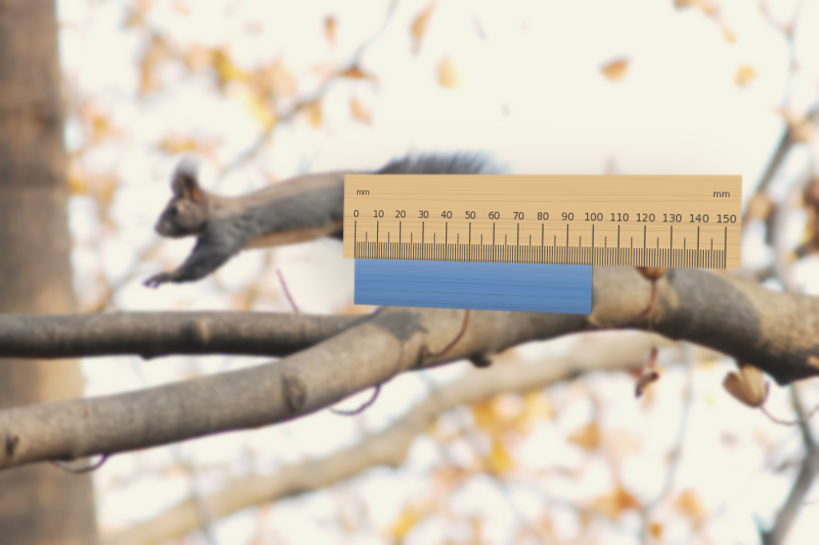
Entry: 100 mm
